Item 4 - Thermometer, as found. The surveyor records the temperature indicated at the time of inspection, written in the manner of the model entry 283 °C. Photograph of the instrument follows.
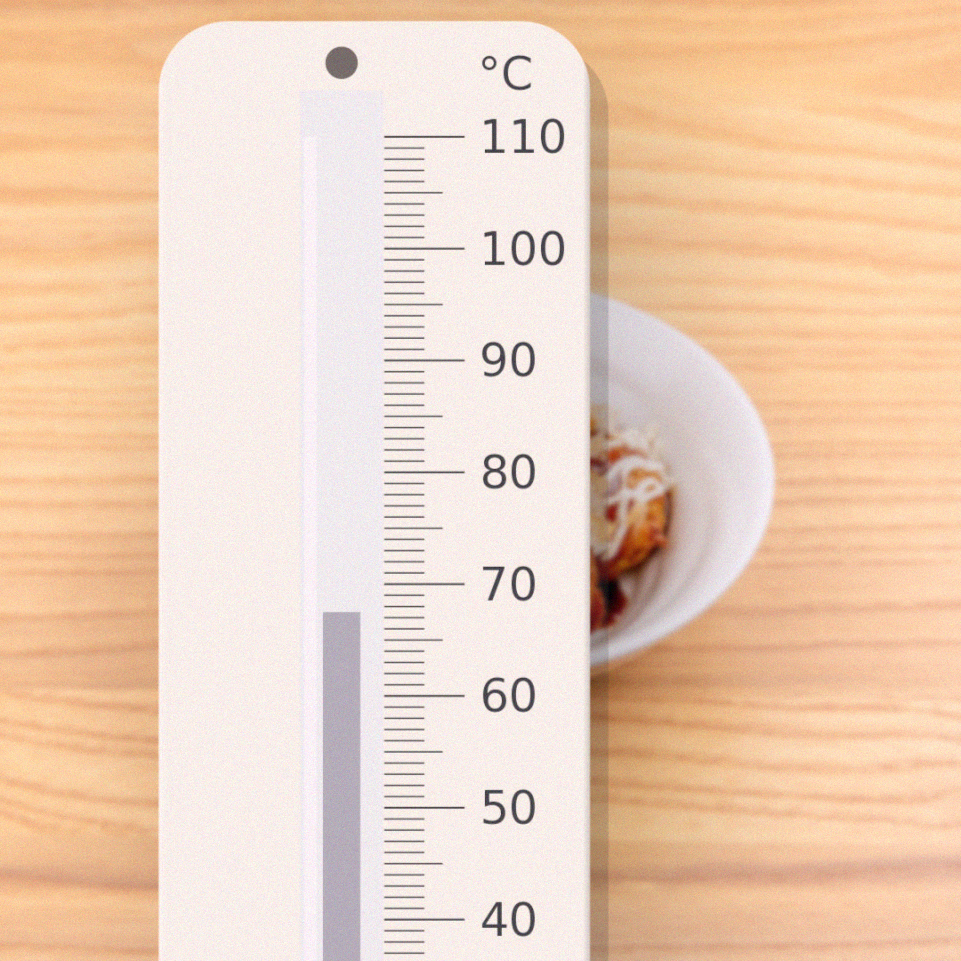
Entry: 67.5 °C
